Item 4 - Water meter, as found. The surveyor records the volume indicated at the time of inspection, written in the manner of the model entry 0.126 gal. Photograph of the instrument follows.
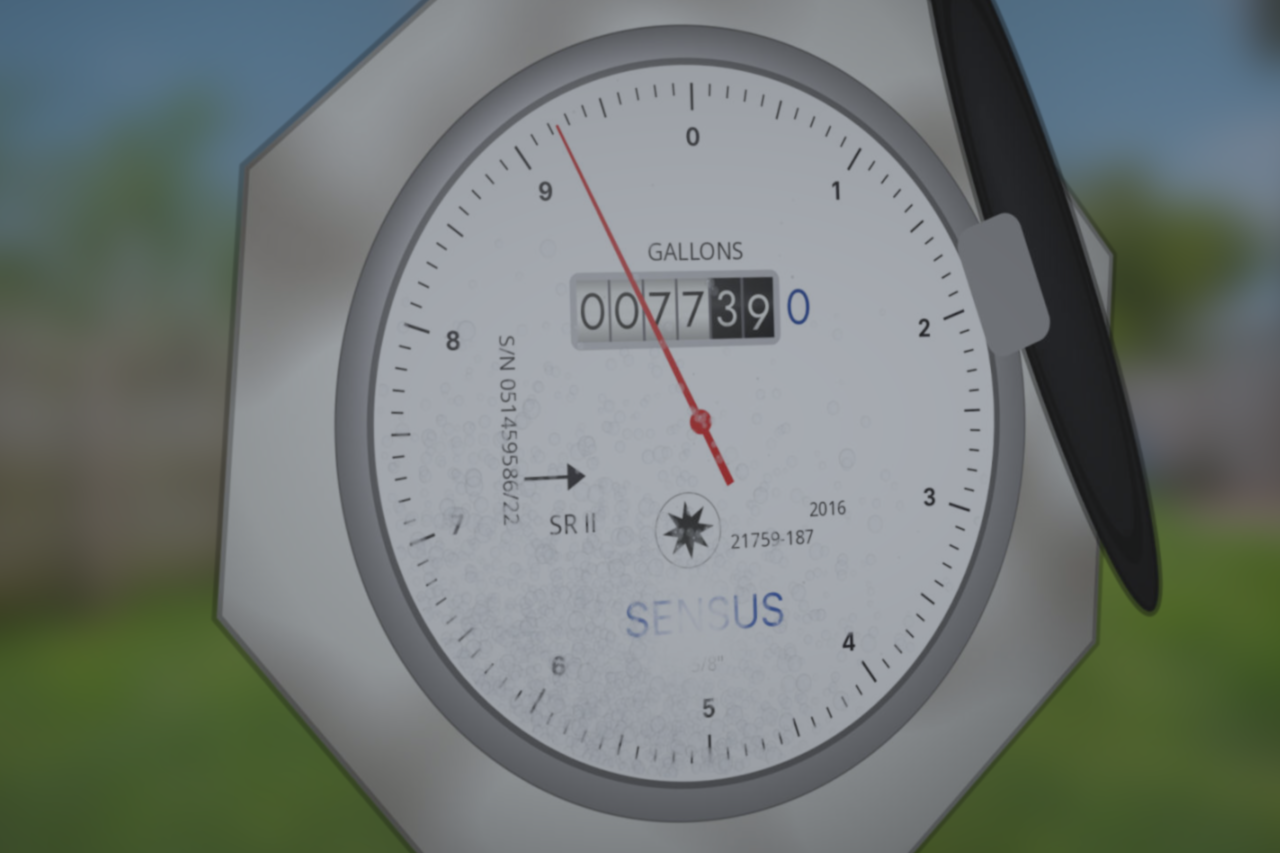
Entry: 77389.2 gal
